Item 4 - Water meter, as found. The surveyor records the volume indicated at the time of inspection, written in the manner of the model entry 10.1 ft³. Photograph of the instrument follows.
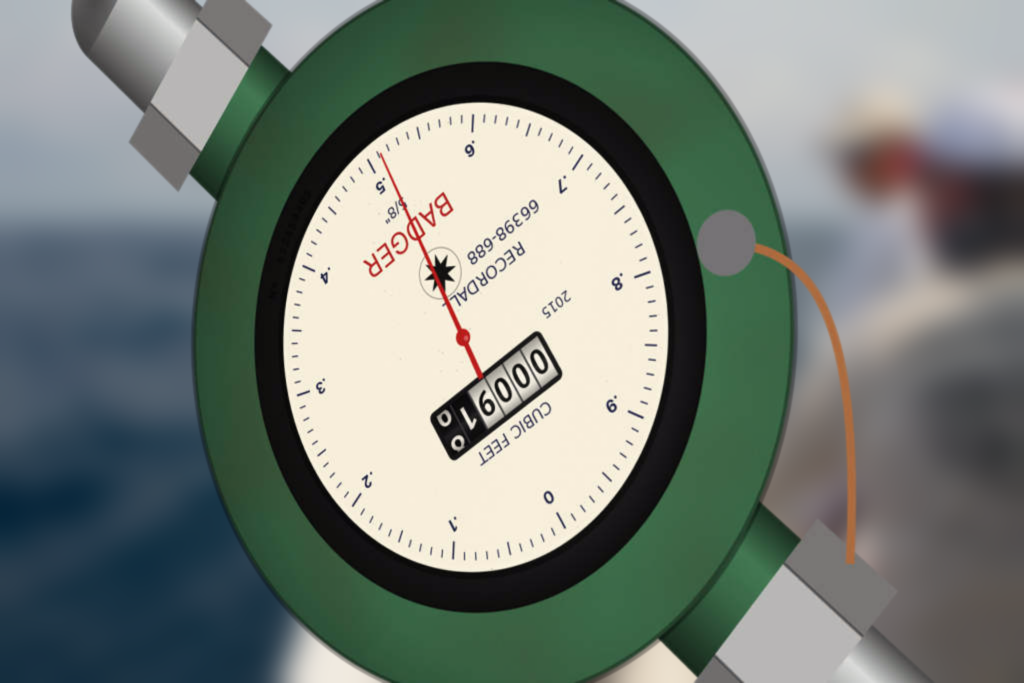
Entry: 918.51 ft³
